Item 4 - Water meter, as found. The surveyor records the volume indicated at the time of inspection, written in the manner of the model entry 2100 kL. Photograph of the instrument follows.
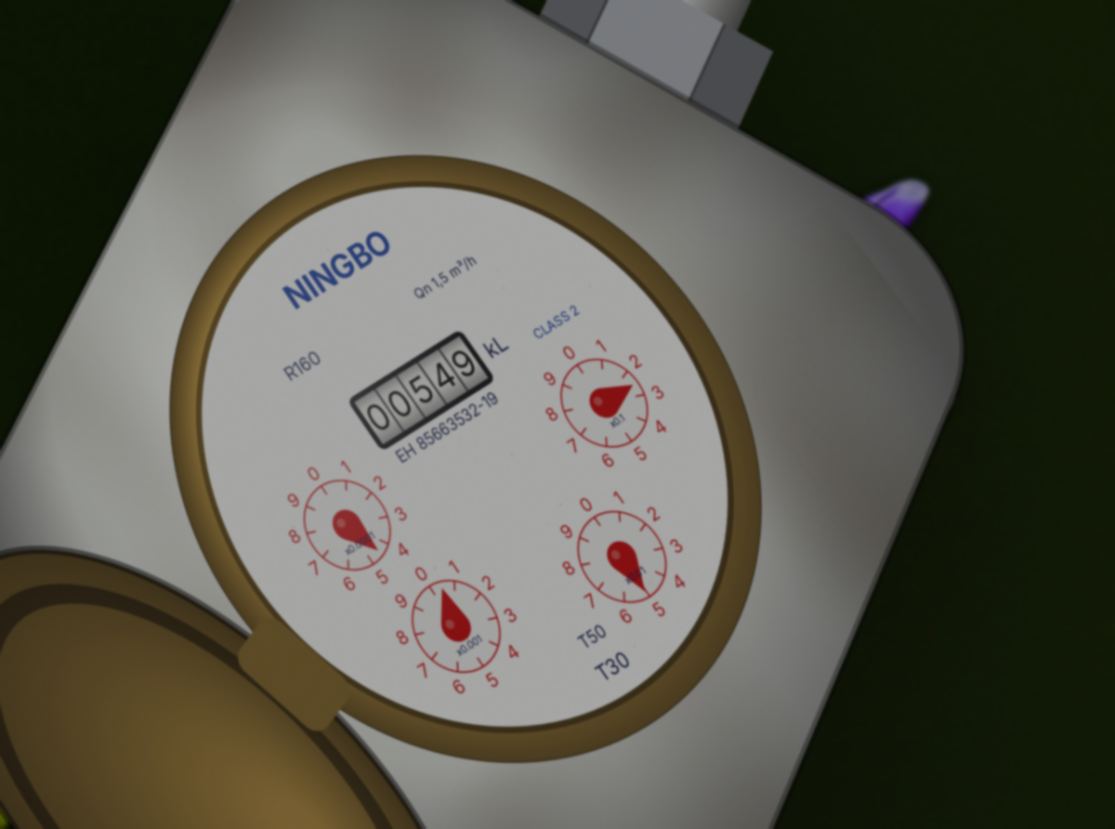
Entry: 549.2504 kL
